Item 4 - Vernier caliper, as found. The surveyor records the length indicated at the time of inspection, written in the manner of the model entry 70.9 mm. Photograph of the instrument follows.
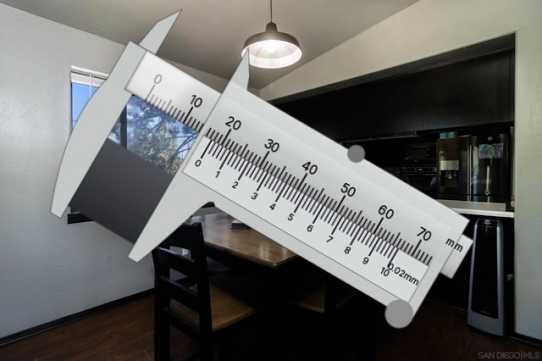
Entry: 17.5 mm
